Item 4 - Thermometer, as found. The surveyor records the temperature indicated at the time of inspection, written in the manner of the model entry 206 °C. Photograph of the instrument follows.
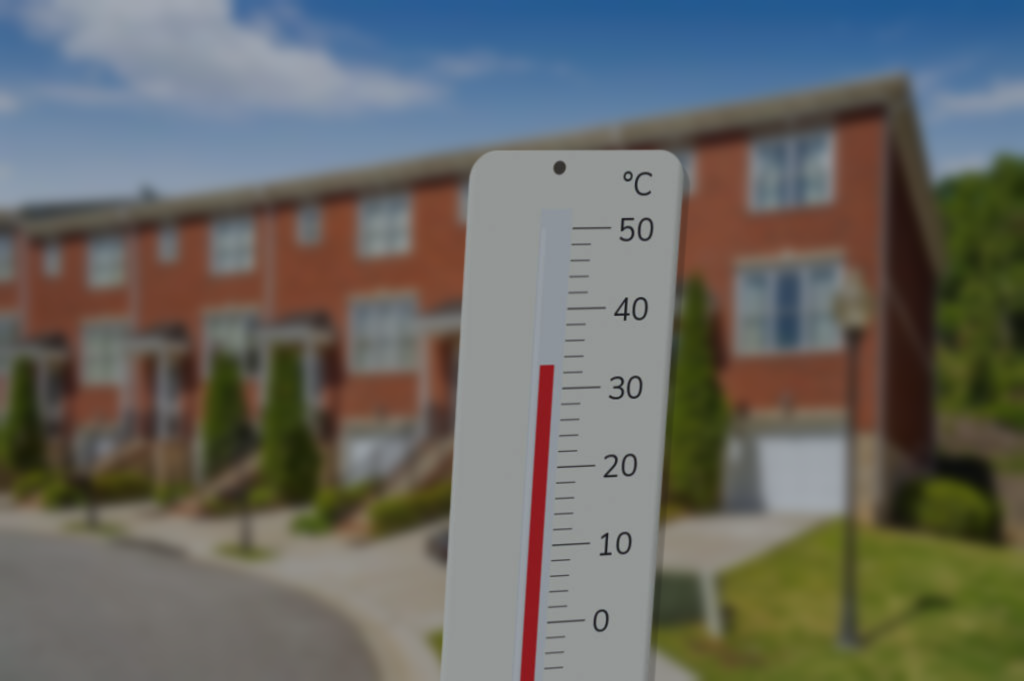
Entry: 33 °C
